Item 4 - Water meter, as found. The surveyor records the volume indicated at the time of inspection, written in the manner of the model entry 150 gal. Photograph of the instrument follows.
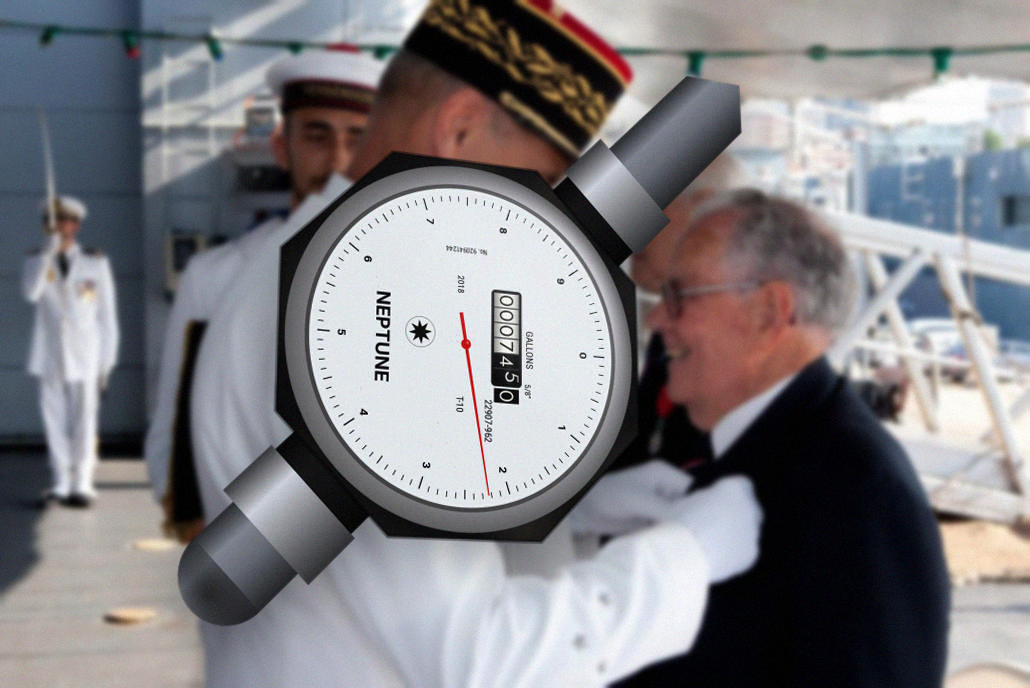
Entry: 7452.2 gal
